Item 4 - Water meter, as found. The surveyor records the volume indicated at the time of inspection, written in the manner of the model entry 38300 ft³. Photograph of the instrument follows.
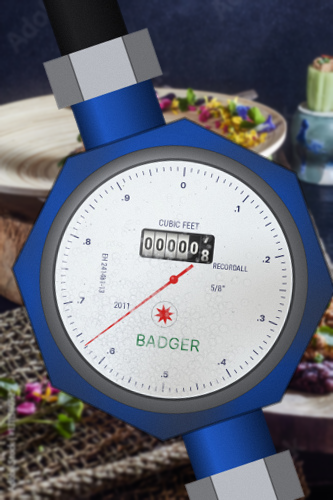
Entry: 7.63 ft³
